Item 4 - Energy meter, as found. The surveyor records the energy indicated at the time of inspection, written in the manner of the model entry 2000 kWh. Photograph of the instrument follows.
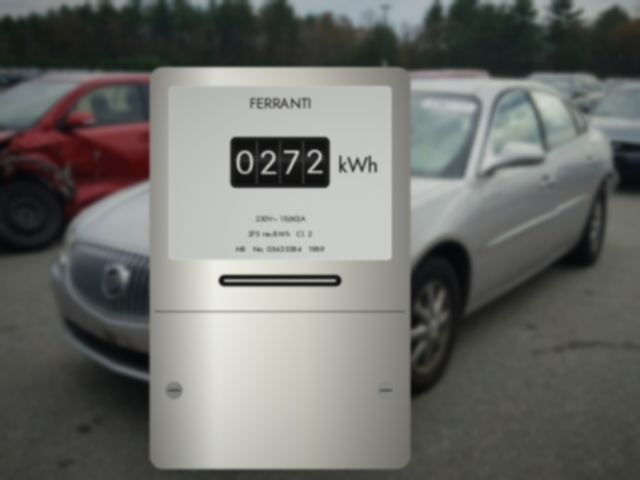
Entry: 272 kWh
